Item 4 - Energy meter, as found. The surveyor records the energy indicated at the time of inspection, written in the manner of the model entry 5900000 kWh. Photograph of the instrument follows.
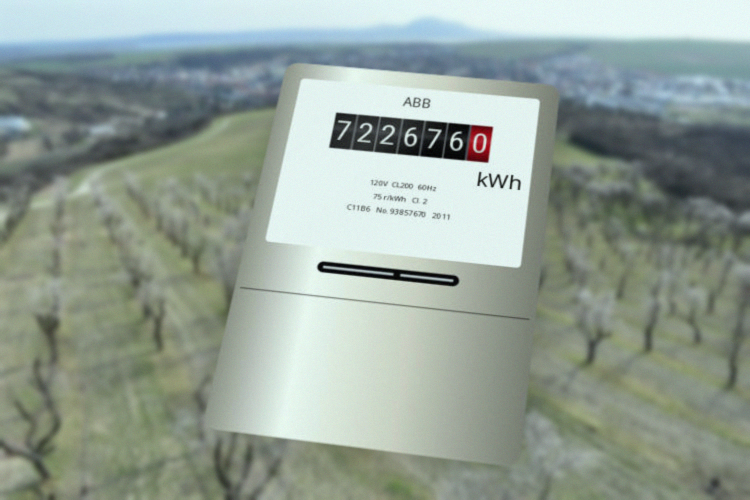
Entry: 722676.0 kWh
